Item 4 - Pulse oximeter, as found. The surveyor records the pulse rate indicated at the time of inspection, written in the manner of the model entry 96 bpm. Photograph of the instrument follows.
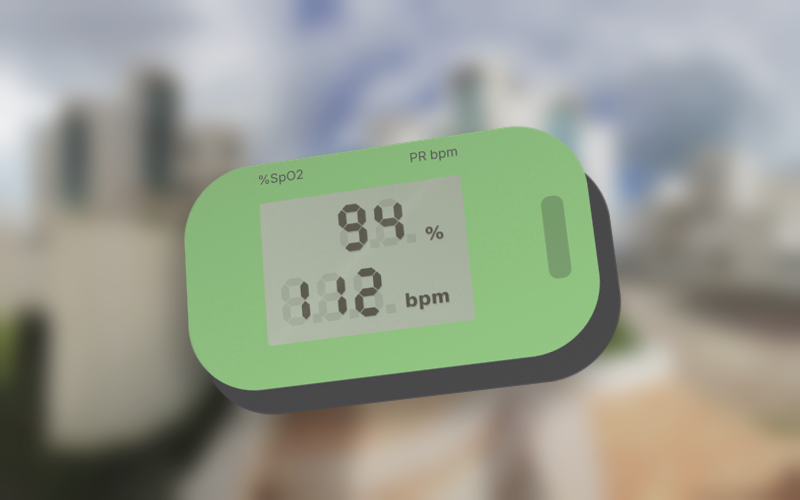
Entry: 112 bpm
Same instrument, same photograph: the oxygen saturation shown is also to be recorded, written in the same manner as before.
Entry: 94 %
